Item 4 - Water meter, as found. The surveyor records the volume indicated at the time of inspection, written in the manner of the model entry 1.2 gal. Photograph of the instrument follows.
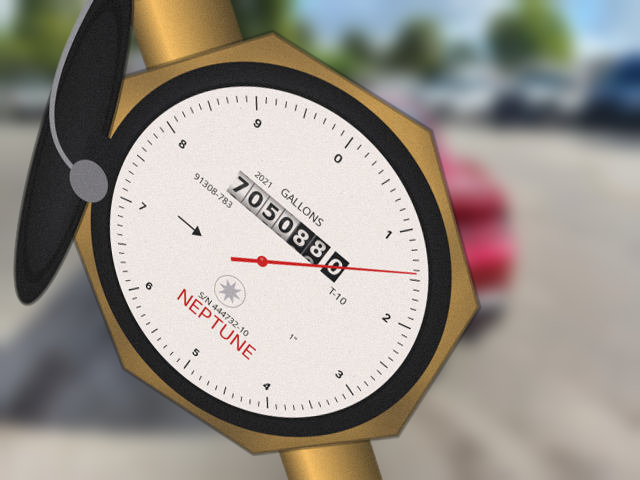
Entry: 7050881.4 gal
